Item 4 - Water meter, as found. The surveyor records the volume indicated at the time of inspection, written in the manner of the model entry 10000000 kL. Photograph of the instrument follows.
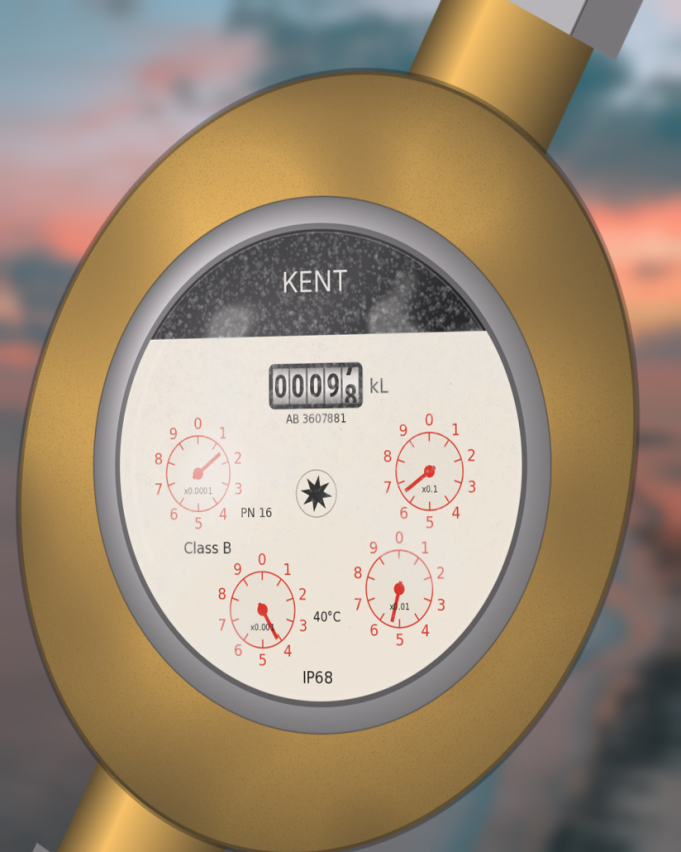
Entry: 97.6541 kL
